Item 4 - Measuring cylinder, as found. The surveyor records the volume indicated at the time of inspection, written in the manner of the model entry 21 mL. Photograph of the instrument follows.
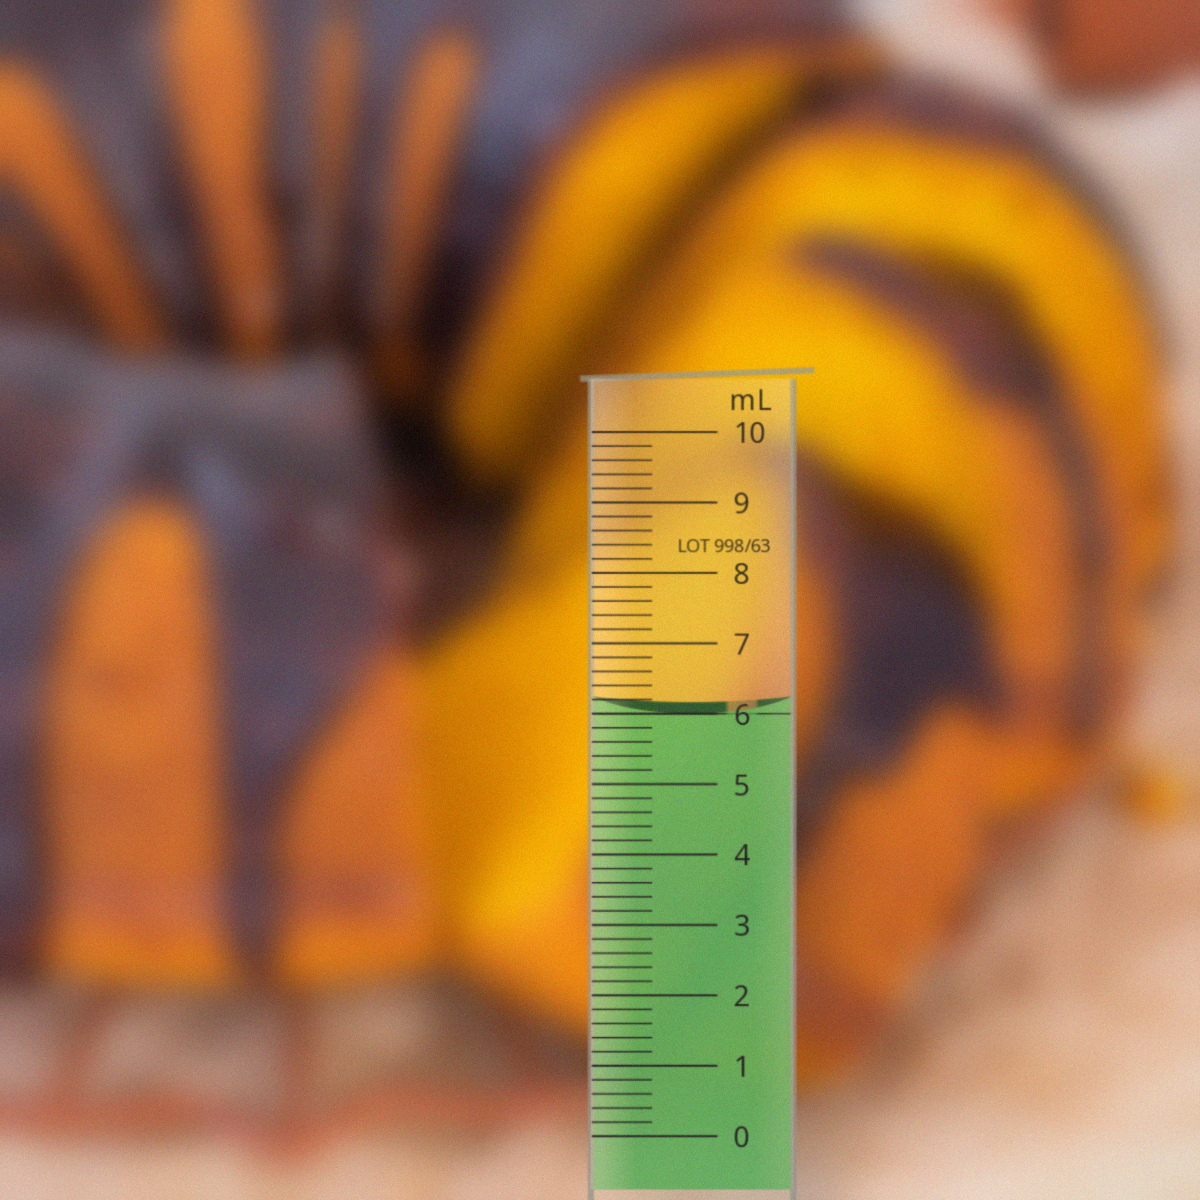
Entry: 6 mL
